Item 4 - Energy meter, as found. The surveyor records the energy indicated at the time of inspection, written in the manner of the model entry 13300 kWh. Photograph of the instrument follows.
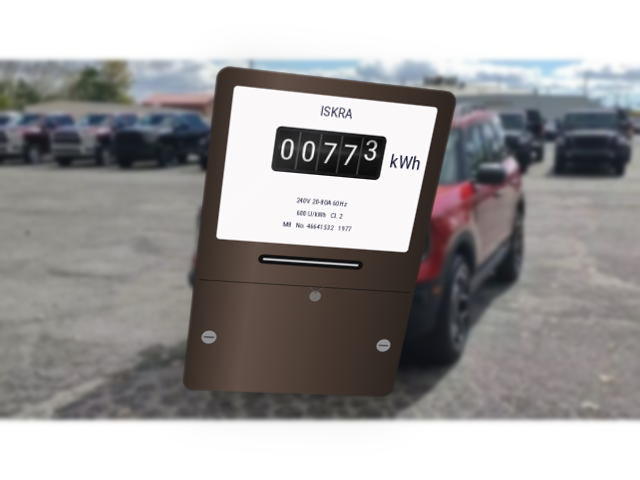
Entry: 773 kWh
